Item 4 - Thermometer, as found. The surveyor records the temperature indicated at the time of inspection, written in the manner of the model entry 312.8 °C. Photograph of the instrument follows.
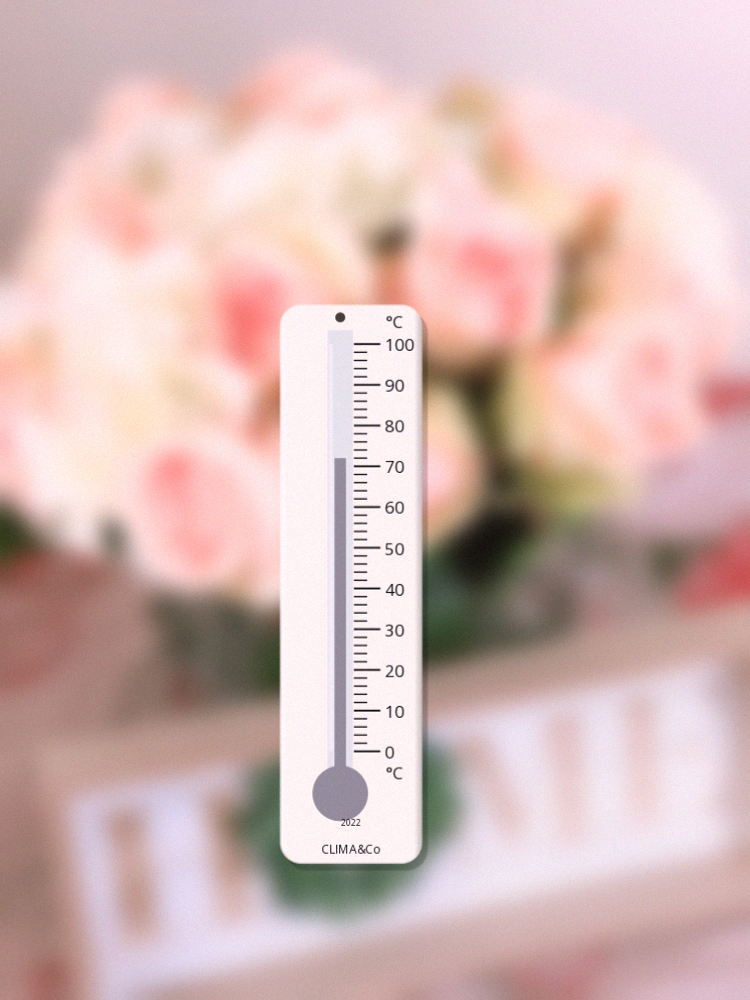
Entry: 72 °C
